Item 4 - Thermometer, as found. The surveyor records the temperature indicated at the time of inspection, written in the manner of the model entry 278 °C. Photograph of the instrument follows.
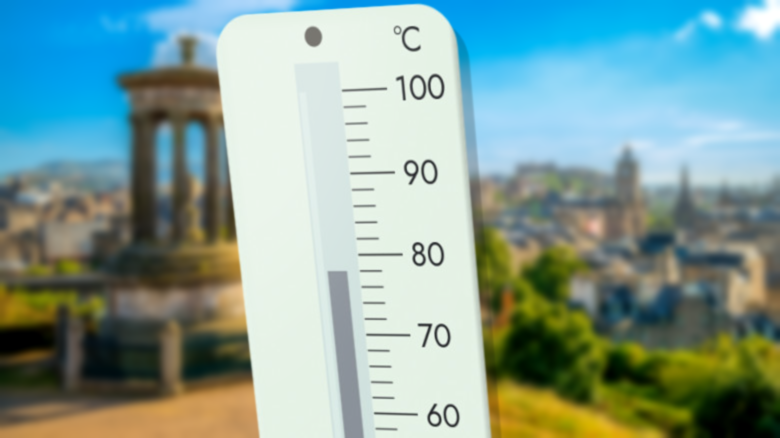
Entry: 78 °C
